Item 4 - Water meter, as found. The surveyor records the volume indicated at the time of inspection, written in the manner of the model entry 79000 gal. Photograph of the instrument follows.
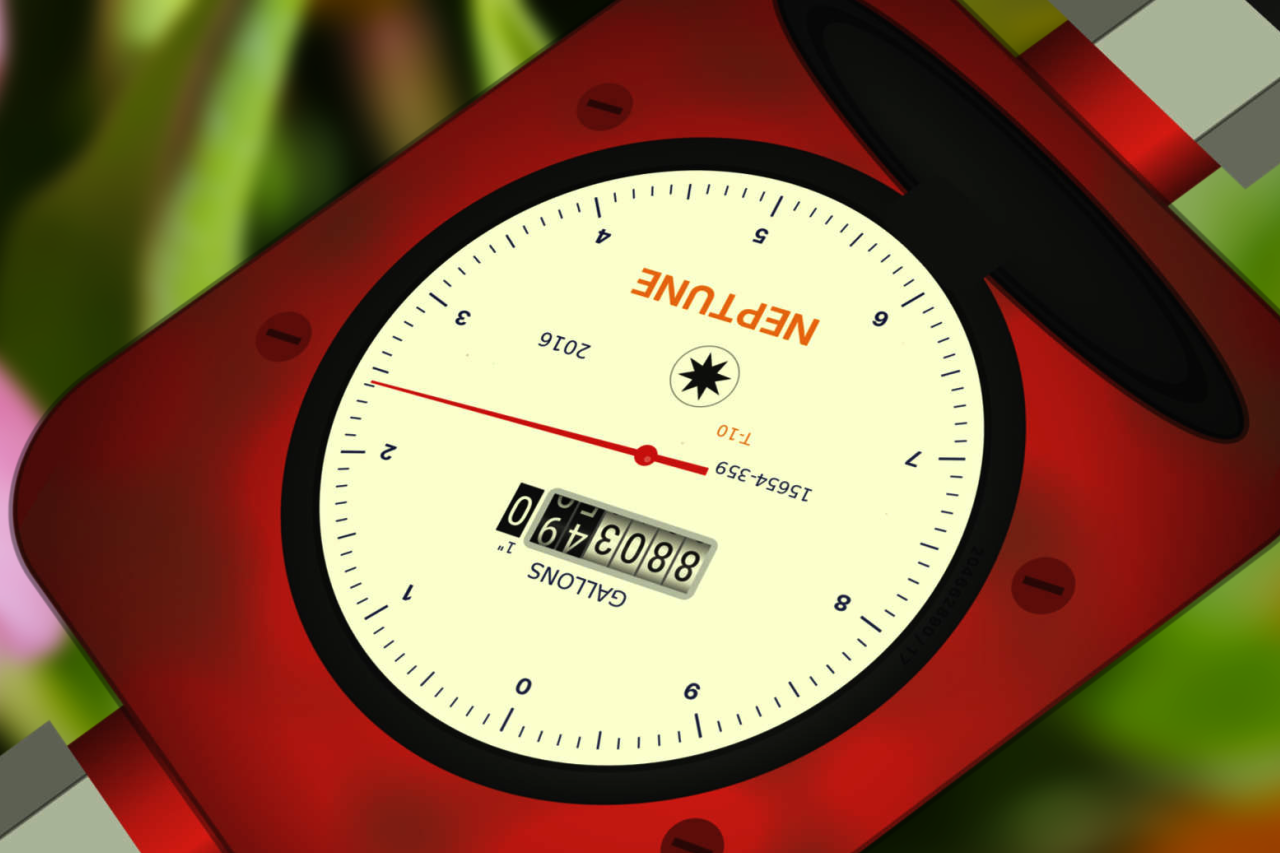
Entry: 8803492.4 gal
